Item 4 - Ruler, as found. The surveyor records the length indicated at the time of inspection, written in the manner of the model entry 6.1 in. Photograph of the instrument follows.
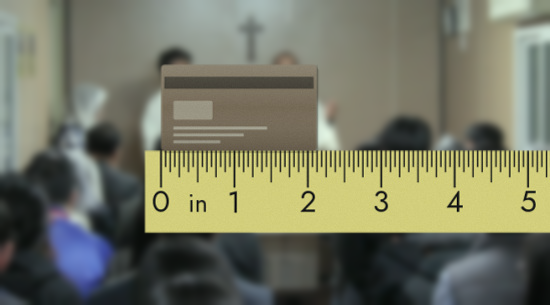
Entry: 2.125 in
